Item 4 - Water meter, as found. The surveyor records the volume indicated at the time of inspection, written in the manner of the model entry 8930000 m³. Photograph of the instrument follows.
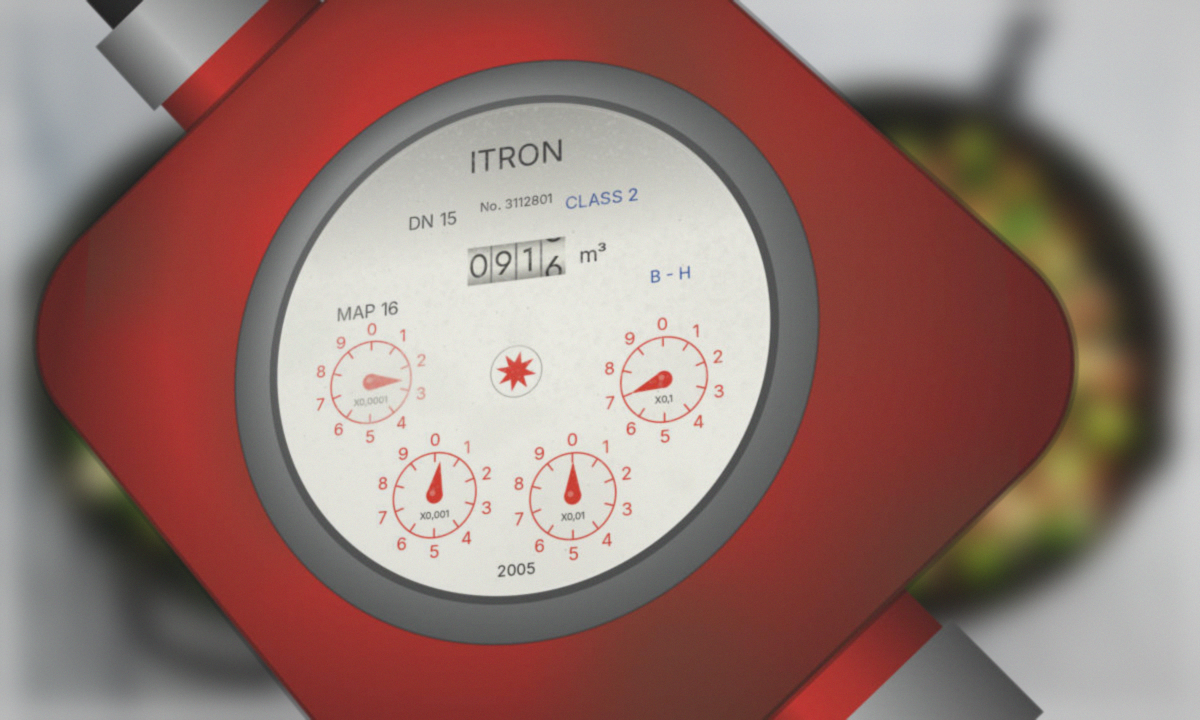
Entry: 915.7002 m³
